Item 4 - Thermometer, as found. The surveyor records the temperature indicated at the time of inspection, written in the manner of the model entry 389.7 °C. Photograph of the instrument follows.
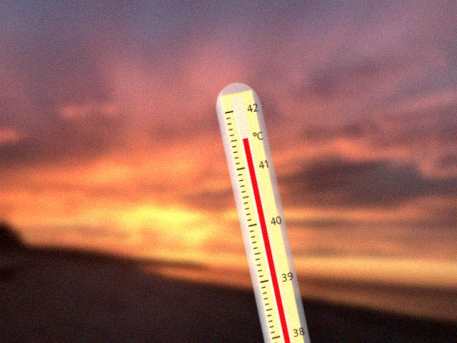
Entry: 41.5 °C
